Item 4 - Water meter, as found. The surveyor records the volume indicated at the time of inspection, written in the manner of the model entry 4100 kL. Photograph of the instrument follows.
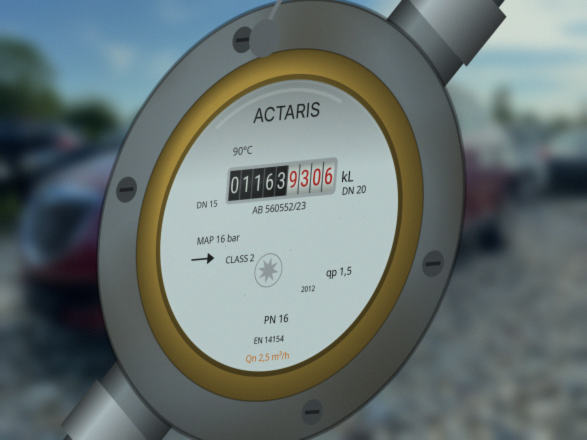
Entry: 1163.9306 kL
